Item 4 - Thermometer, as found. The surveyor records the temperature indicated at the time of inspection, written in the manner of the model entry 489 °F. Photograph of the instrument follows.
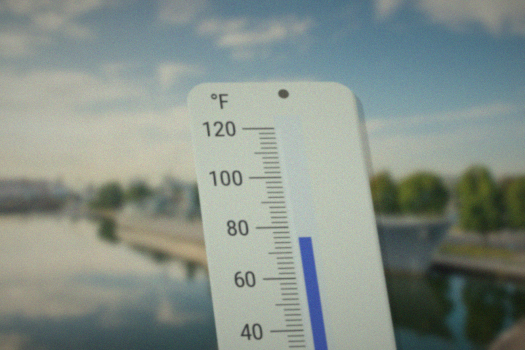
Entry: 76 °F
